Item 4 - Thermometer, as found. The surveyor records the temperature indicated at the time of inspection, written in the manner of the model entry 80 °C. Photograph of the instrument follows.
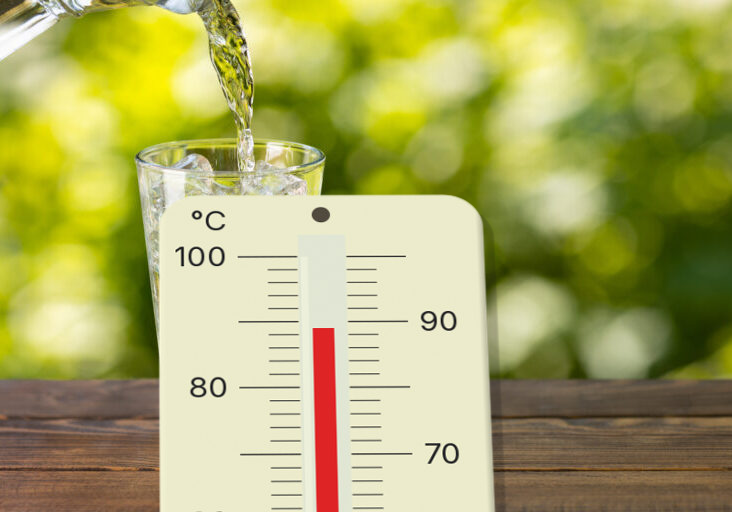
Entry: 89 °C
